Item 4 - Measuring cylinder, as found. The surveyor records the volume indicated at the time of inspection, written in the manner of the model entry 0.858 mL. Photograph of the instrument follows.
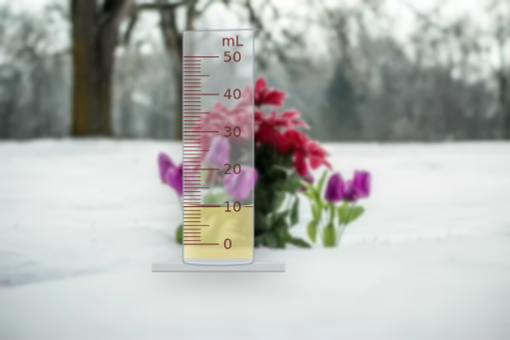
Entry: 10 mL
